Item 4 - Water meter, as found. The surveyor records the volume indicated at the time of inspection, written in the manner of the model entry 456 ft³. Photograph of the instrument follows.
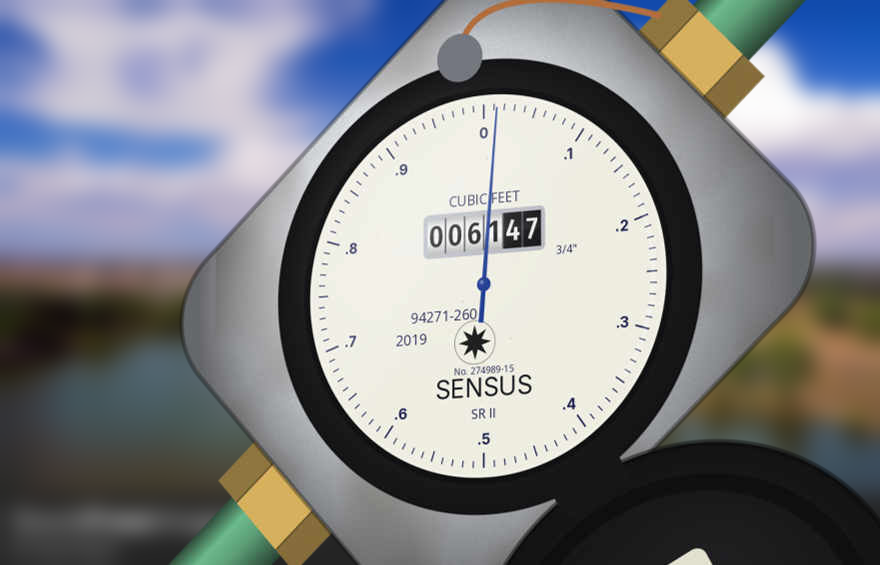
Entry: 6147.01 ft³
